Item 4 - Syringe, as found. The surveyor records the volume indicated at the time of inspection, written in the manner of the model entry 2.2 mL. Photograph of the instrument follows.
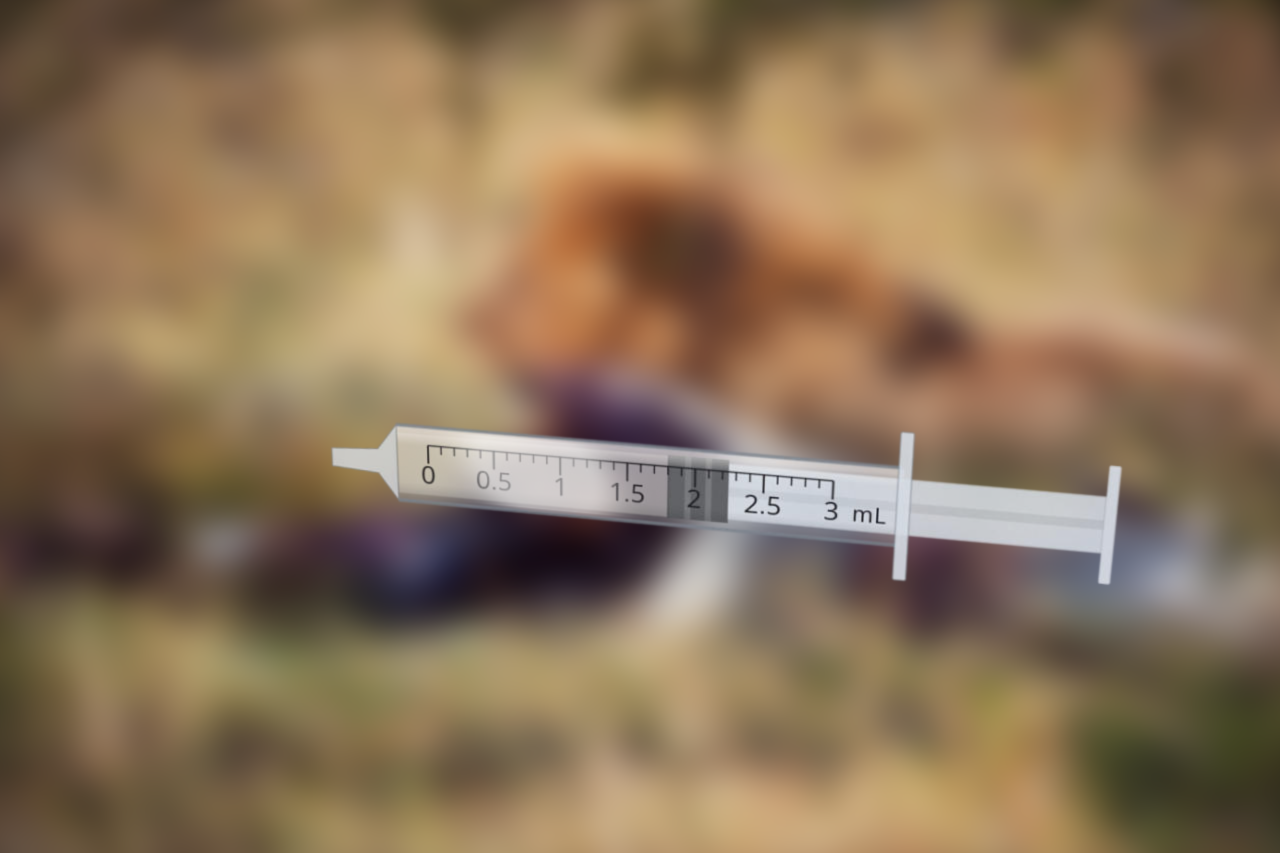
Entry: 1.8 mL
